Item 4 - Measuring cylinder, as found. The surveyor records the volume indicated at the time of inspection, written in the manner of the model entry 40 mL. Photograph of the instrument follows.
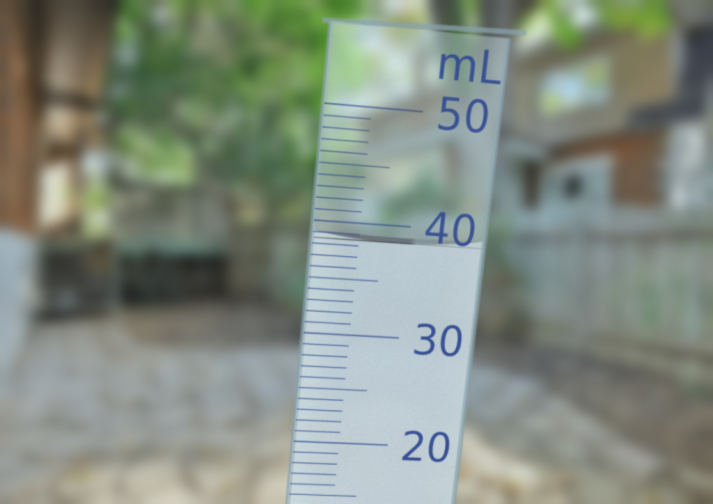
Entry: 38.5 mL
